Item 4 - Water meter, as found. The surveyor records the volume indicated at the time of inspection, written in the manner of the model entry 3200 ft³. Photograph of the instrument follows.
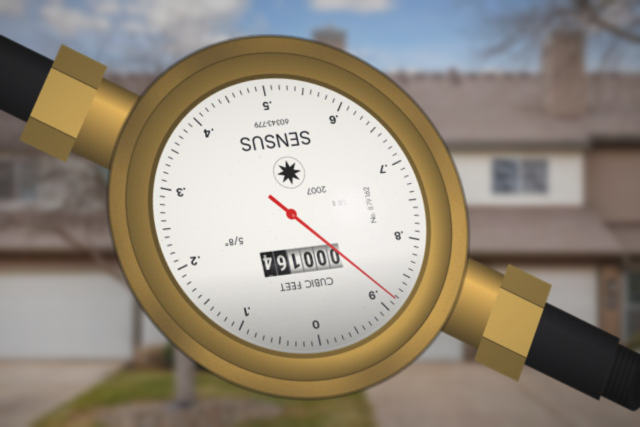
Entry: 163.88 ft³
